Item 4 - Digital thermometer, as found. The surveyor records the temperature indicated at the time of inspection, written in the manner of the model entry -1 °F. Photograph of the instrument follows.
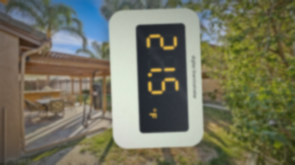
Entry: 21.5 °F
